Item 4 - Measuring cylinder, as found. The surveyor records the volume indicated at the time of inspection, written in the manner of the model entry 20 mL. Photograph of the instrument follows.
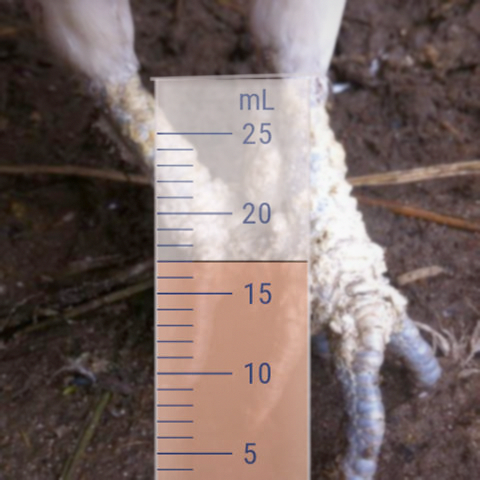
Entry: 17 mL
